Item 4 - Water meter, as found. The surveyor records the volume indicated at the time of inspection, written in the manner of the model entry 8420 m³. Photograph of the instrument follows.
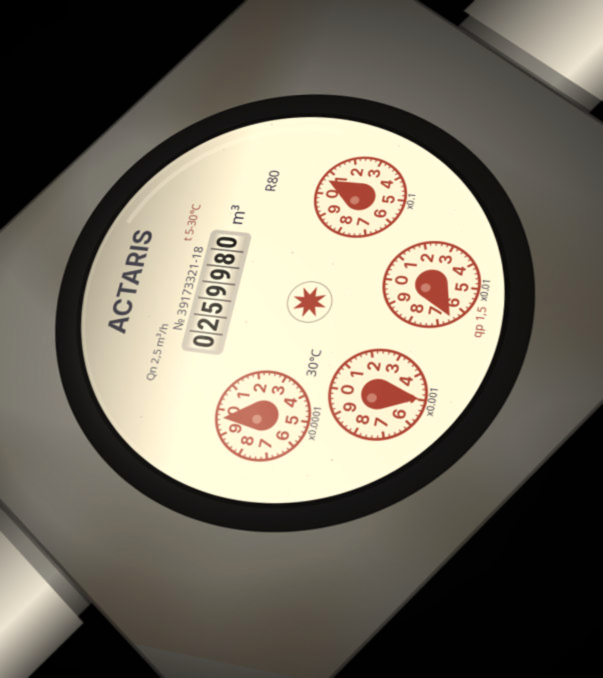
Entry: 259980.0649 m³
